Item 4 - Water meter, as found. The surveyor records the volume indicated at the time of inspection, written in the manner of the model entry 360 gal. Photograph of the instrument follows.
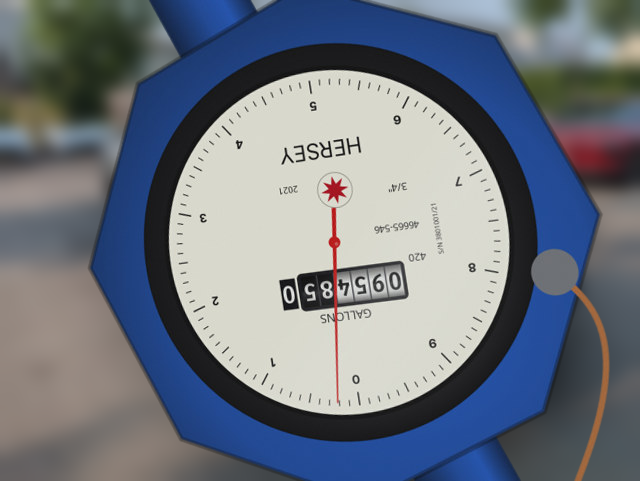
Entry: 954850.2 gal
